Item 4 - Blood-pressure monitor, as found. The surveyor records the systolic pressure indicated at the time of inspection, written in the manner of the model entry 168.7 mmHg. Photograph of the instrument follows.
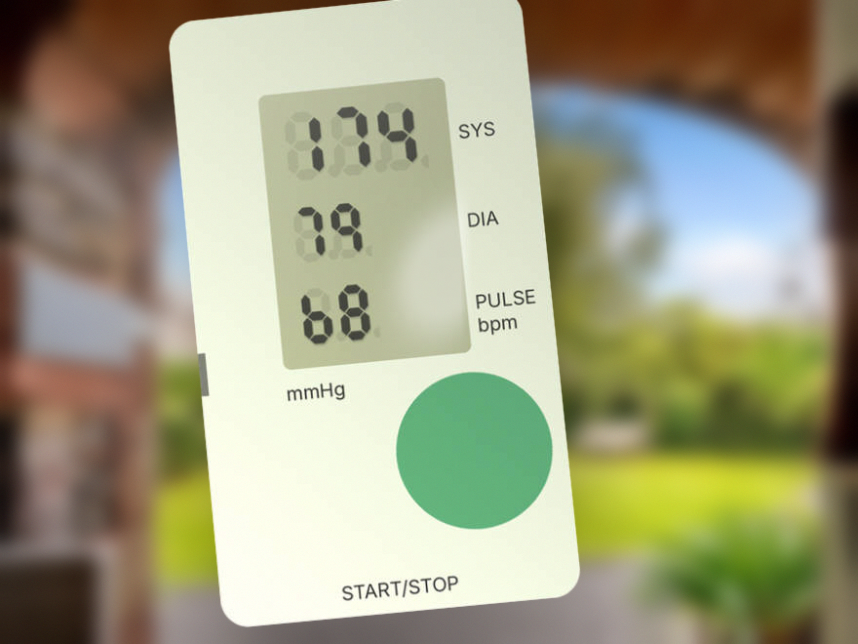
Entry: 174 mmHg
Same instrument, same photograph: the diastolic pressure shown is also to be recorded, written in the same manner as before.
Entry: 79 mmHg
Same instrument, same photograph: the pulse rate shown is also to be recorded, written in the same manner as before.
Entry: 68 bpm
